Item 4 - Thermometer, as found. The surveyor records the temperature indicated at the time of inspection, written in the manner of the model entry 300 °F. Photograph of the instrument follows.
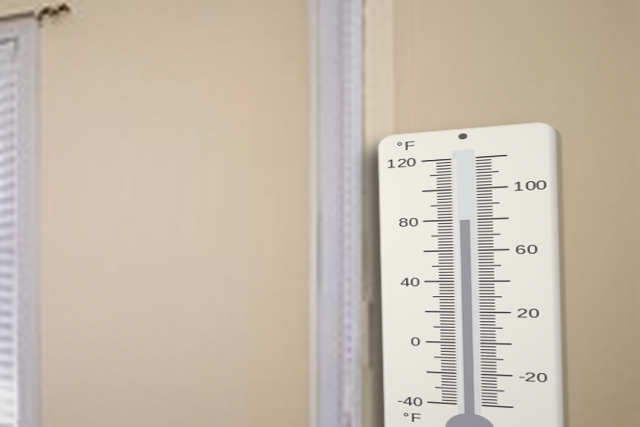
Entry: 80 °F
